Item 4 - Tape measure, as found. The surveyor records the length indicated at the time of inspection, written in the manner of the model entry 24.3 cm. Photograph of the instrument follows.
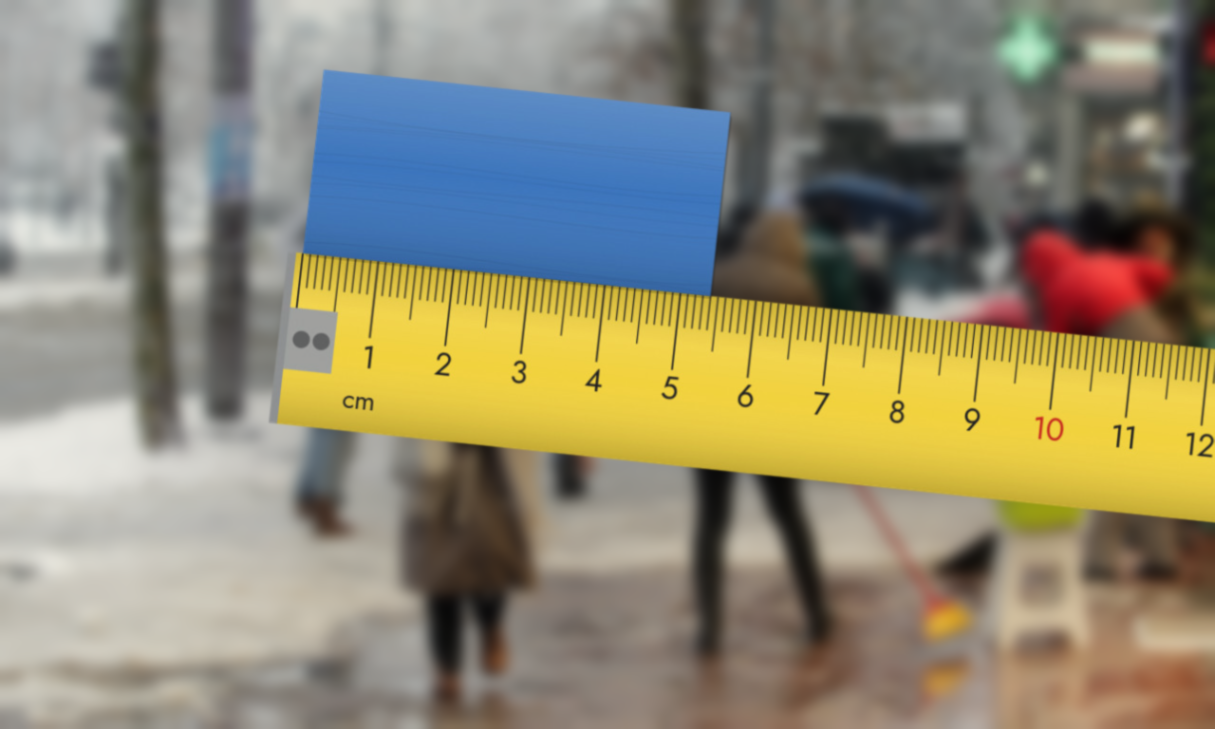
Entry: 5.4 cm
